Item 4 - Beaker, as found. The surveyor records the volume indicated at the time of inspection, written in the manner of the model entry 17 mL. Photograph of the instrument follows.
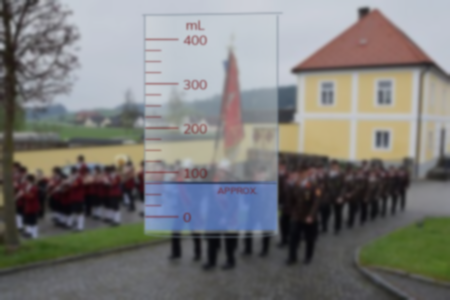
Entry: 75 mL
